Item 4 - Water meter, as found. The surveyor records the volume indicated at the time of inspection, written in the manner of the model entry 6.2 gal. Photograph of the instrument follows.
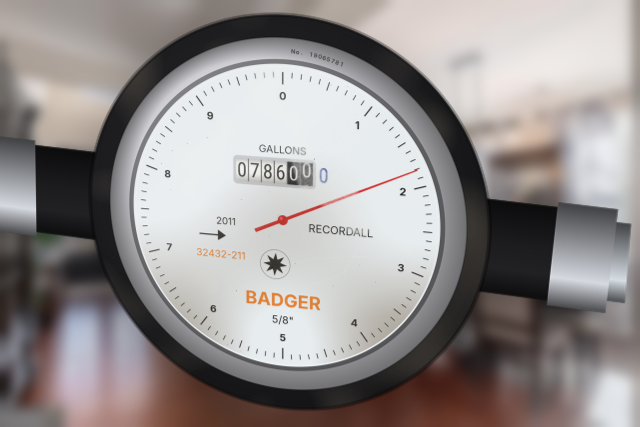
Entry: 786001.8 gal
